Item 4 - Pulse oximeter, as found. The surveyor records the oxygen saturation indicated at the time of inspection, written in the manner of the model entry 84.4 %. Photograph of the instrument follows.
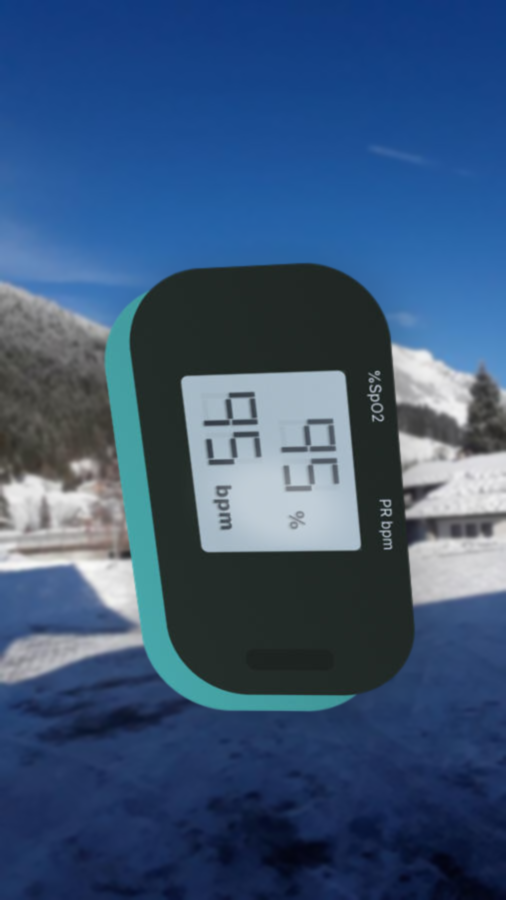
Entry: 95 %
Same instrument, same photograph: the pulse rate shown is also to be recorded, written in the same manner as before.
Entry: 95 bpm
